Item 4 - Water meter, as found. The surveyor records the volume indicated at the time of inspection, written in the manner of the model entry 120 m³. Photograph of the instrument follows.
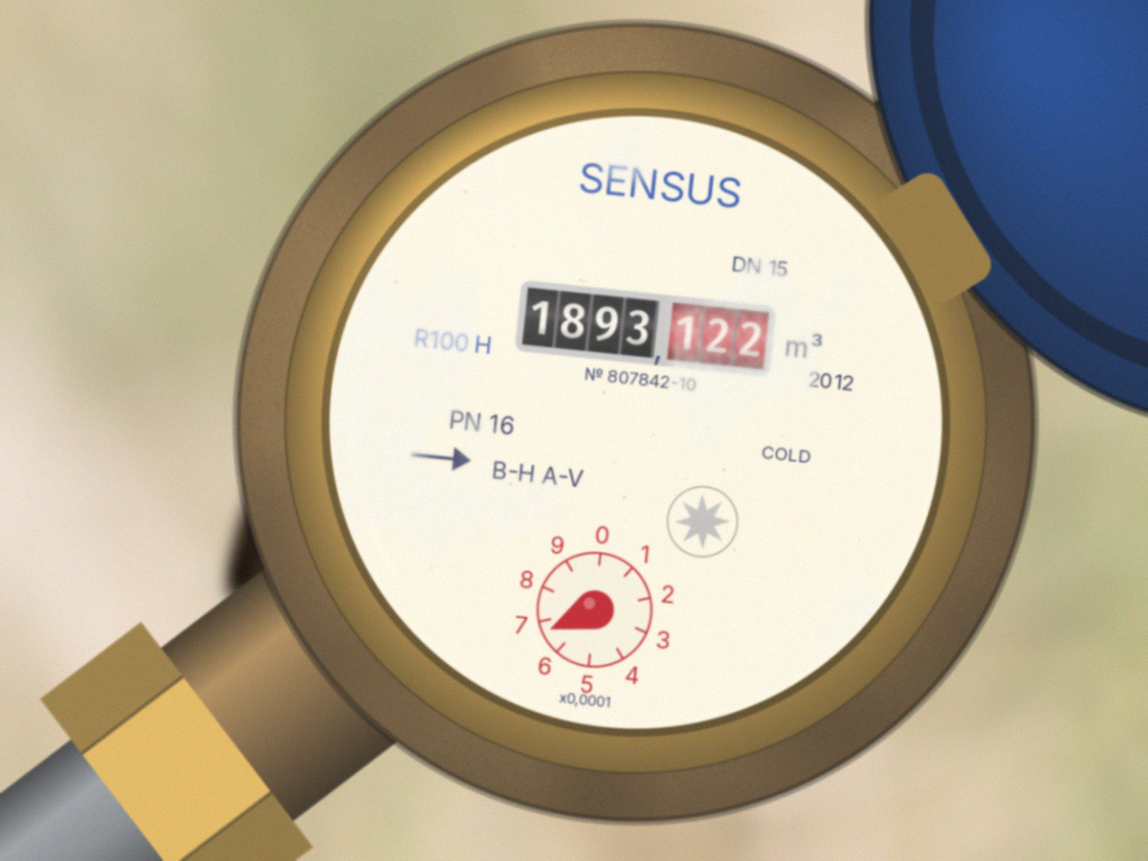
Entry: 1893.1226 m³
